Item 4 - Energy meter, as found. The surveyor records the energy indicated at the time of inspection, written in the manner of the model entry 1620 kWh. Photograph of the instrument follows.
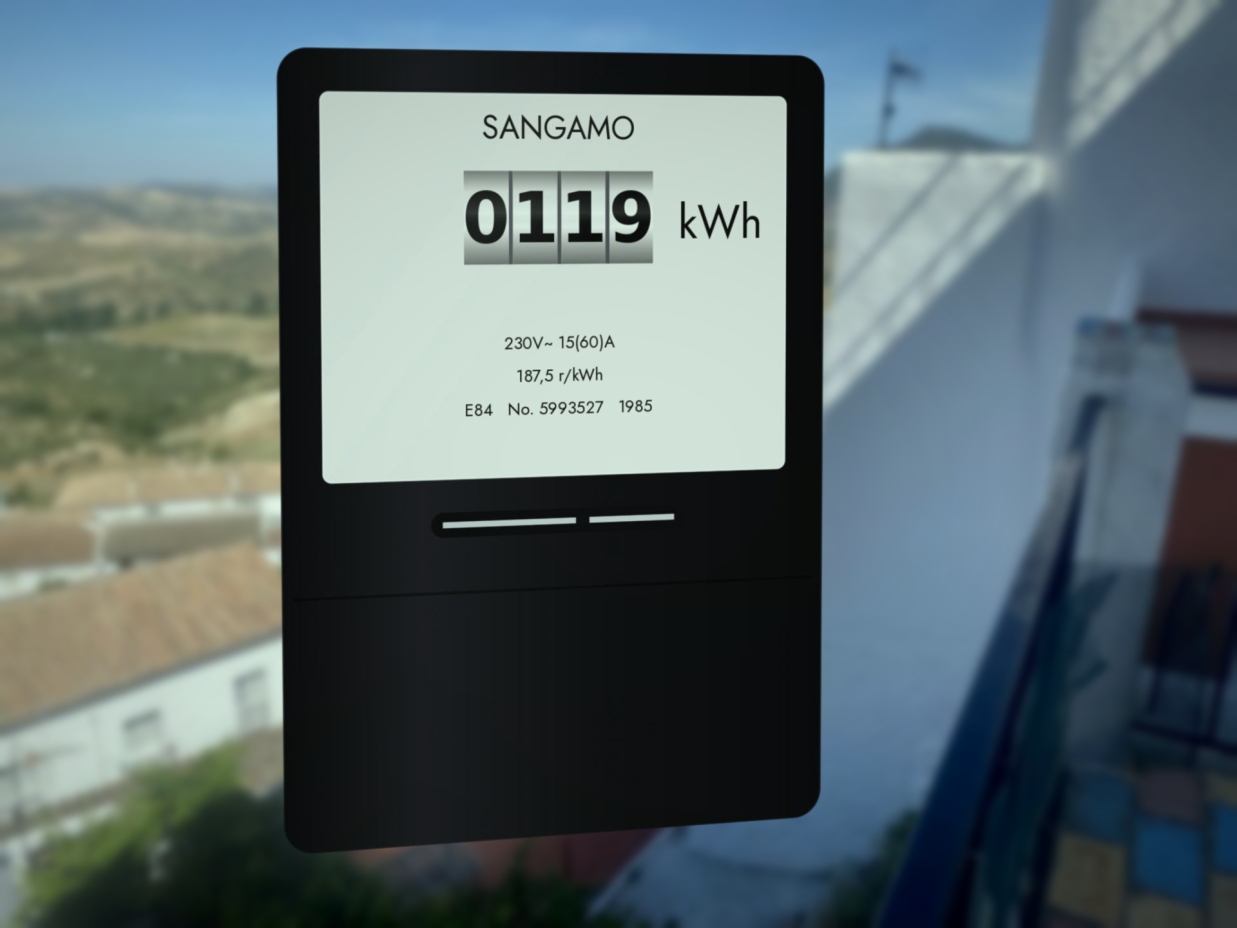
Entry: 119 kWh
